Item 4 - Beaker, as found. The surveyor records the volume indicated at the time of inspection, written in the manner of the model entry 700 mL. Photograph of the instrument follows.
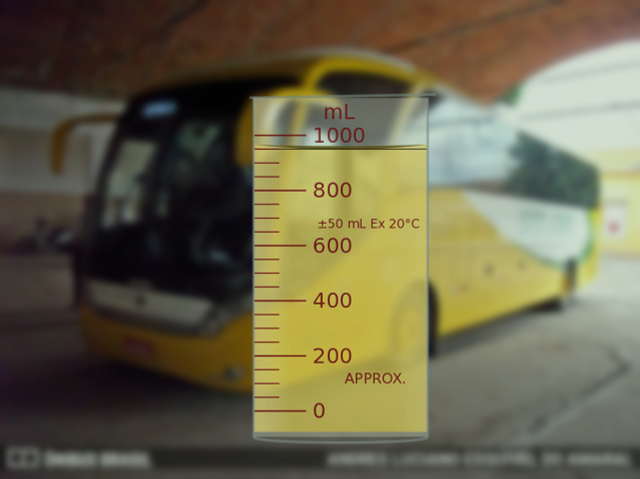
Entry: 950 mL
